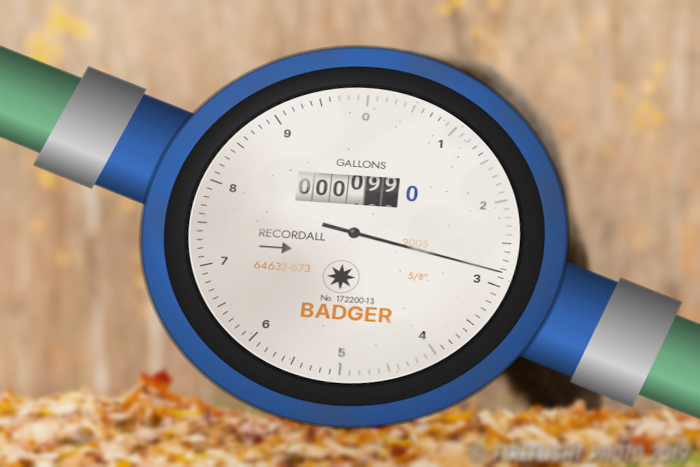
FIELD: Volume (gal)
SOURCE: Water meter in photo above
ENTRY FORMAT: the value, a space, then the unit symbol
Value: 992.8 gal
